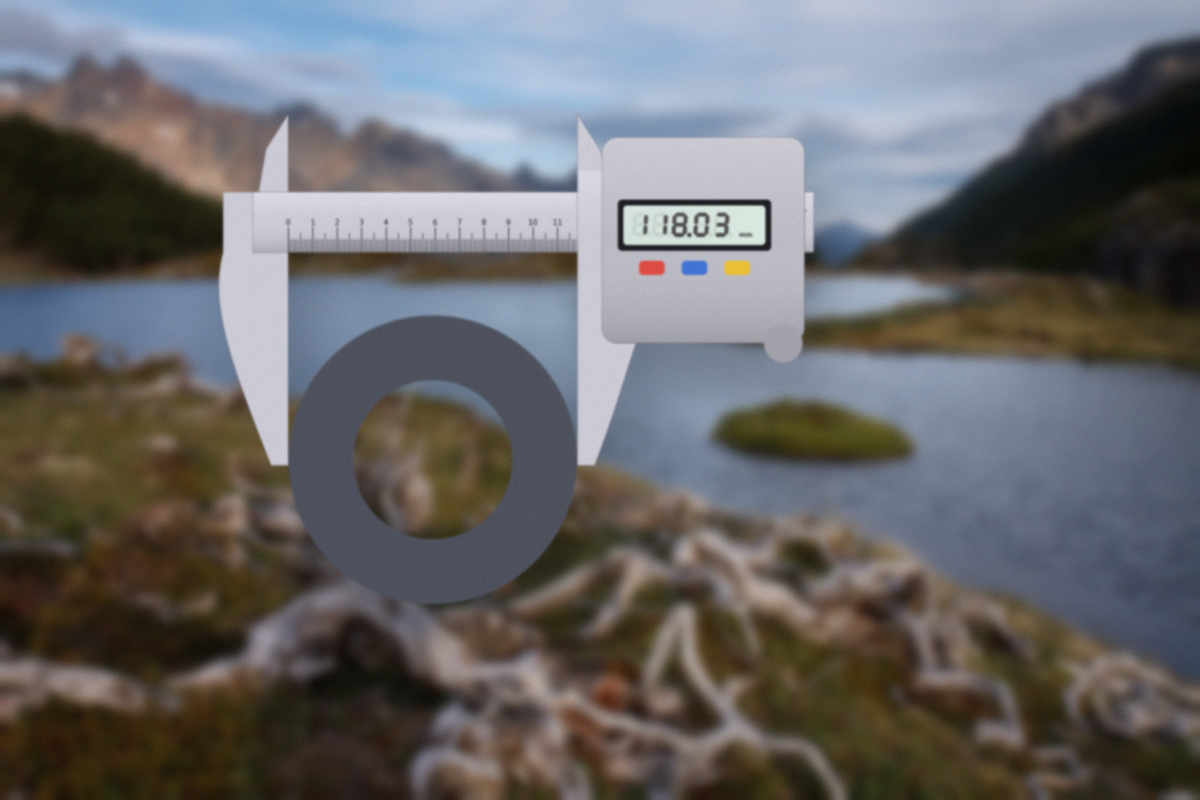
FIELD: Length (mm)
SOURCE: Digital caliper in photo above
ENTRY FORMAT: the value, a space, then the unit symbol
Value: 118.03 mm
